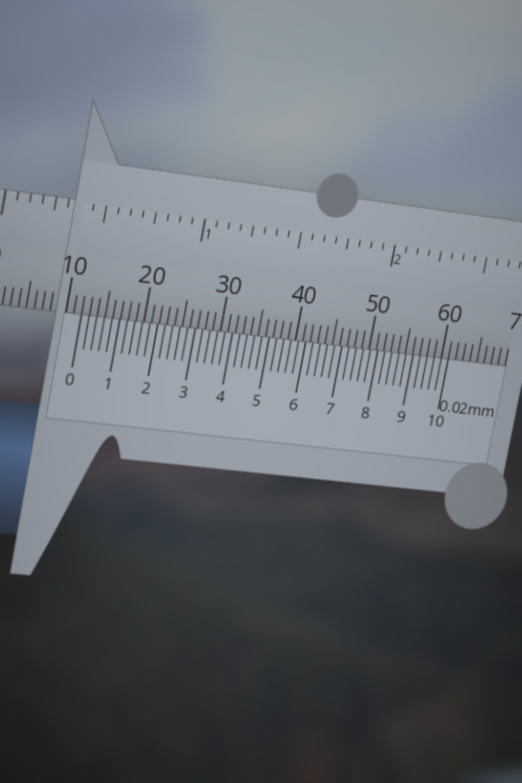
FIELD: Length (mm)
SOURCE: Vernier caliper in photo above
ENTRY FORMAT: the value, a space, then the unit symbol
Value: 12.0 mm
